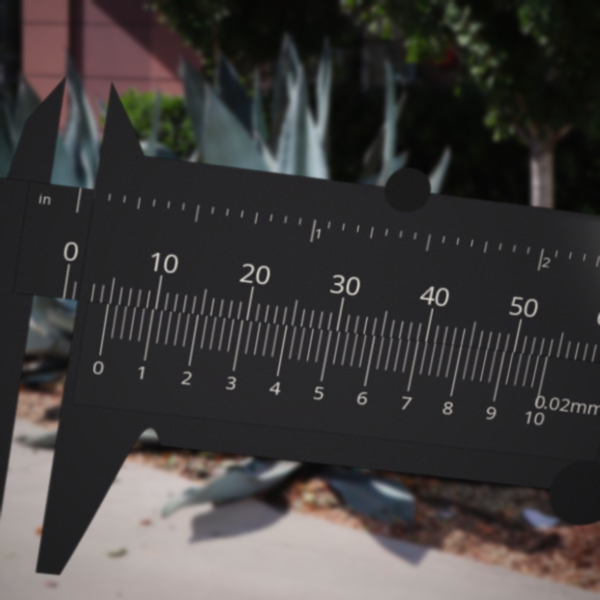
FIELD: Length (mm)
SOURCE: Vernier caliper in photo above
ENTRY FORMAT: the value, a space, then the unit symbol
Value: 4.8 mm
